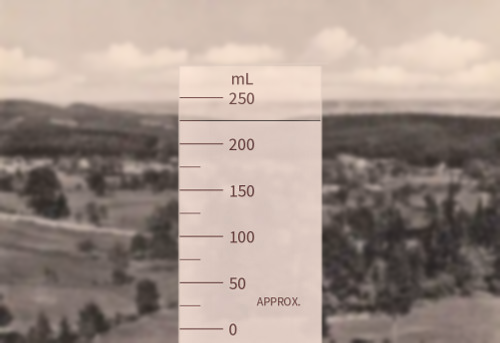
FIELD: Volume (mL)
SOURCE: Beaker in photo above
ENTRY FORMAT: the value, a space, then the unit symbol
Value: 225 mL
